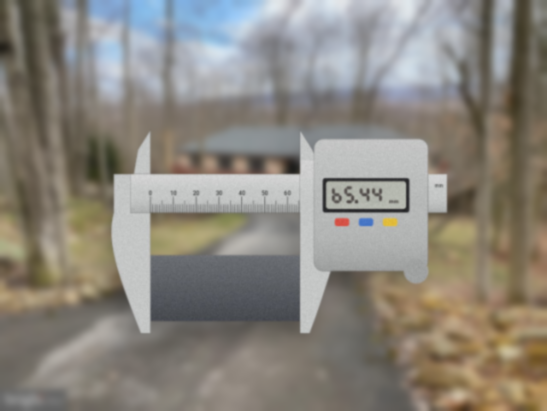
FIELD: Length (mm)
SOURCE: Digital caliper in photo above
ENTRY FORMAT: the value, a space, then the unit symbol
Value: 65.44 mm
